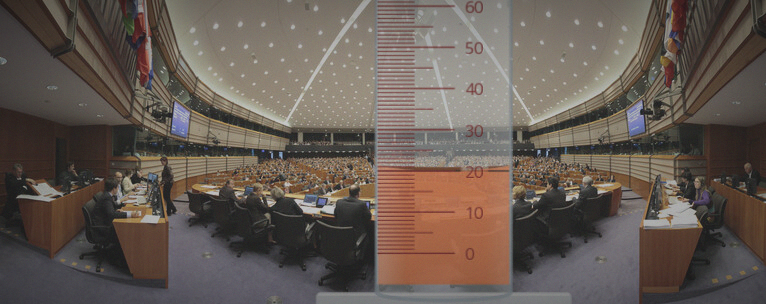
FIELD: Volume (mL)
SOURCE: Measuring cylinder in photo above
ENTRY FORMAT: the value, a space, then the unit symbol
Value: 20 mL
